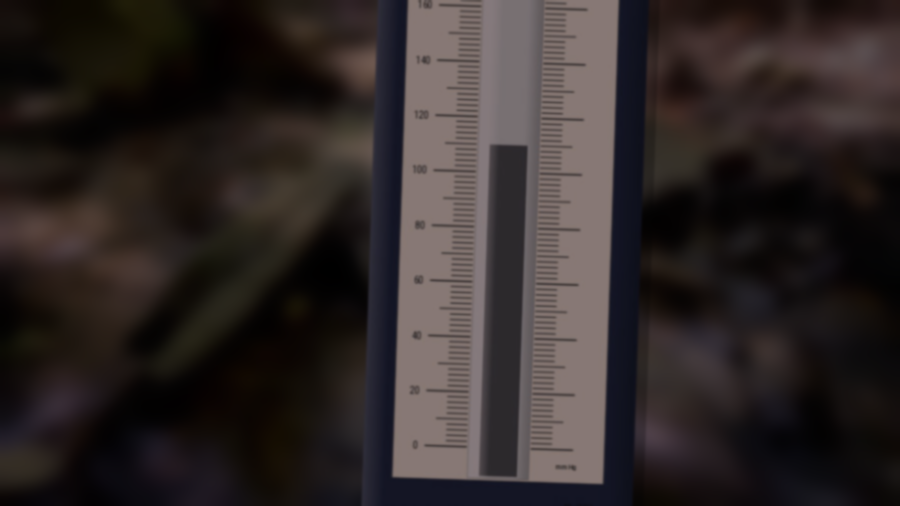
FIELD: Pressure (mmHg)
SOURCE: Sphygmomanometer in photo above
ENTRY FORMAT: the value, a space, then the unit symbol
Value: 110 mmHg
